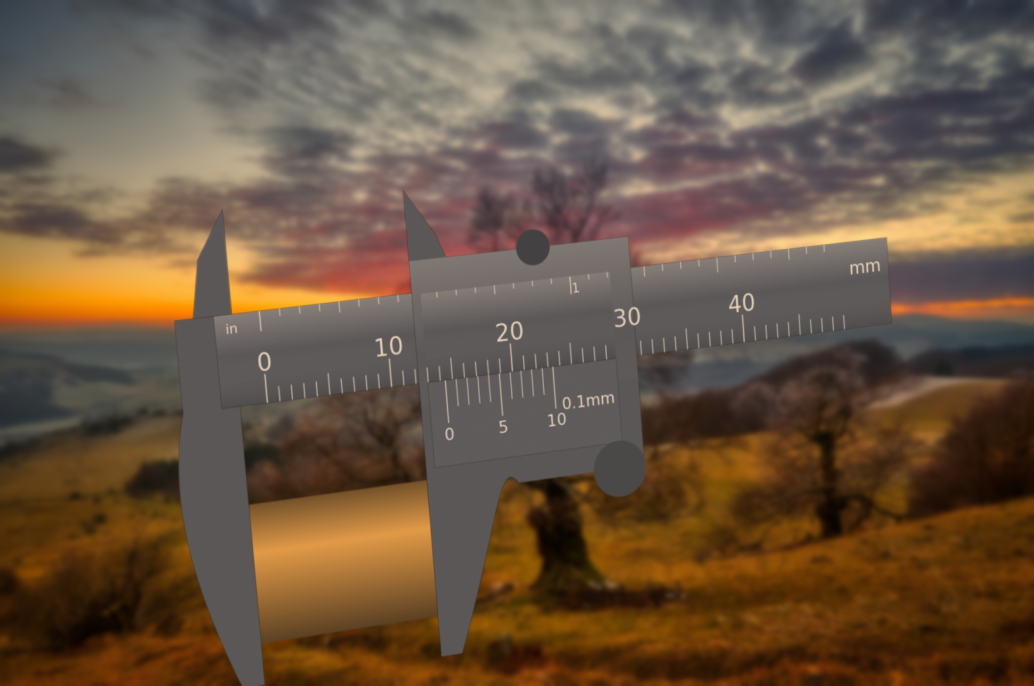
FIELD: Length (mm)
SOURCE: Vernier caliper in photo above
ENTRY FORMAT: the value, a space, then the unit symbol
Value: 14.4 mm
